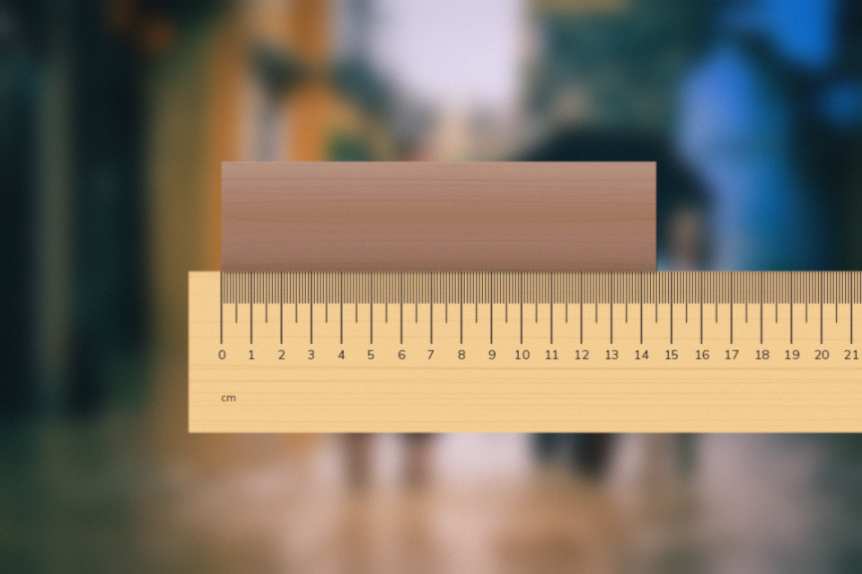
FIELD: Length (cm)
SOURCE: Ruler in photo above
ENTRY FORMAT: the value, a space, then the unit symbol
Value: 14.5 cm
